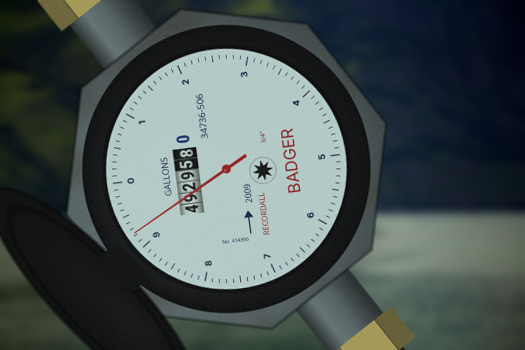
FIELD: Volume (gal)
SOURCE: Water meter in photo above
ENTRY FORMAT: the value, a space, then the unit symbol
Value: 4929579.2 gal
